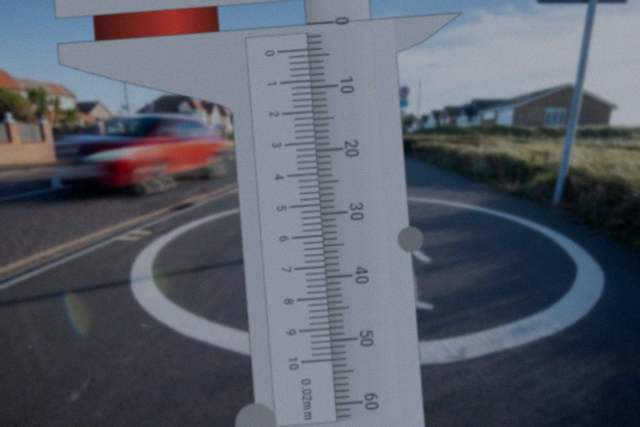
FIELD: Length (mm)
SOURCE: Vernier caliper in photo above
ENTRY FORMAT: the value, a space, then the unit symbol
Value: 4.0 mm
